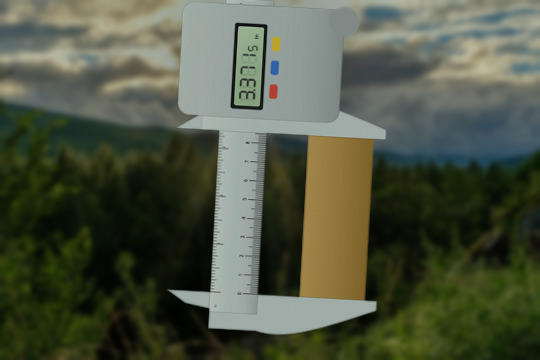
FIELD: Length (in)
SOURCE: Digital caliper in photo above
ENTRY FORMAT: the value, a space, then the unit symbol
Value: 3.3715 in
